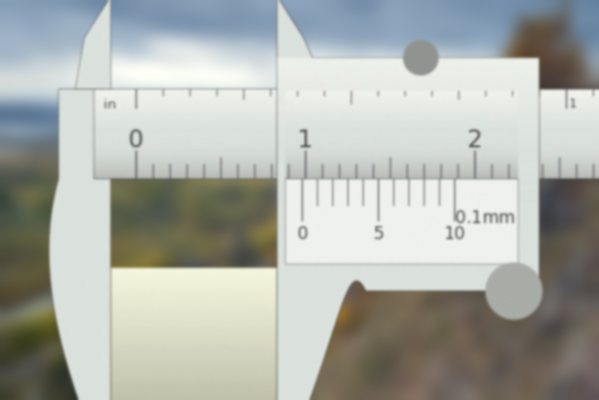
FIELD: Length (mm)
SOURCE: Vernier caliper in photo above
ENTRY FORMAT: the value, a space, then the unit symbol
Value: 9.8 mm
